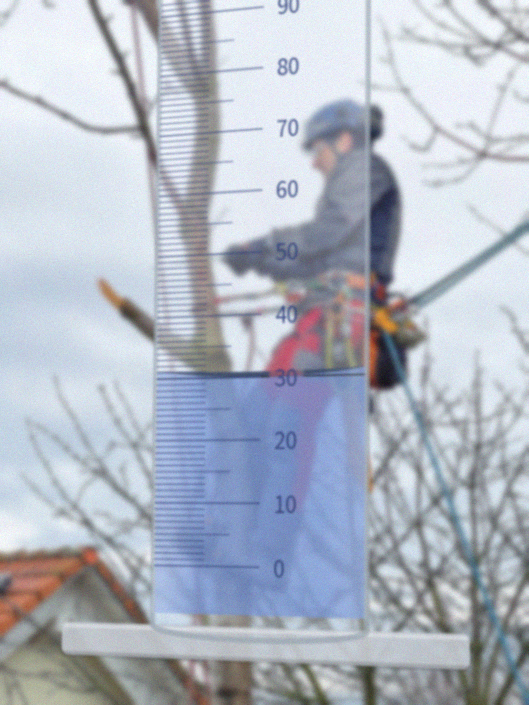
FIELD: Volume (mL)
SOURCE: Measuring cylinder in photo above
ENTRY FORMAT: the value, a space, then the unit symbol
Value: 30 mL
